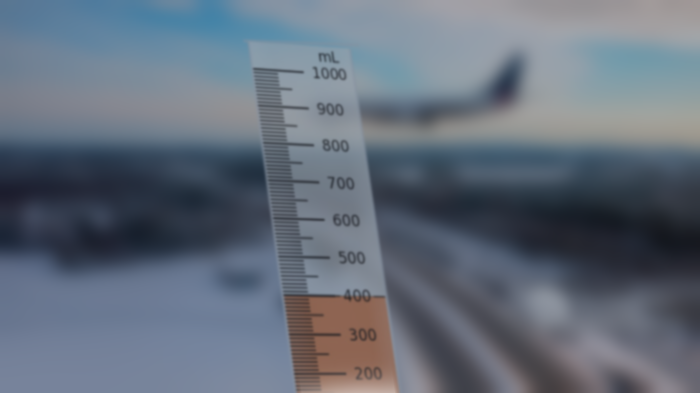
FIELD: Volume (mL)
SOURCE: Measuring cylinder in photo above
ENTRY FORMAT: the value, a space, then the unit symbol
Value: 400 mL
